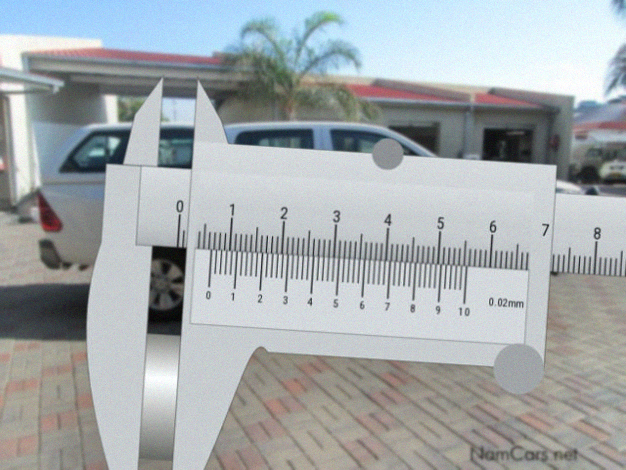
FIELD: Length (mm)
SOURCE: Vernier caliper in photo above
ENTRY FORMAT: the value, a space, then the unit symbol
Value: 6.5 mm
